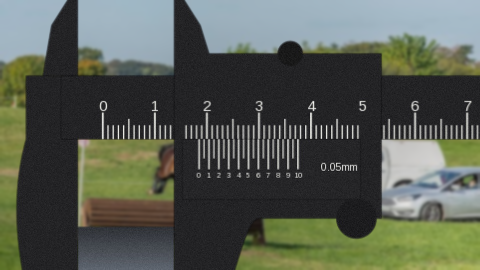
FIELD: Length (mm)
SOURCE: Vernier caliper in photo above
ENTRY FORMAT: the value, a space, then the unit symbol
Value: 18.5 mm
